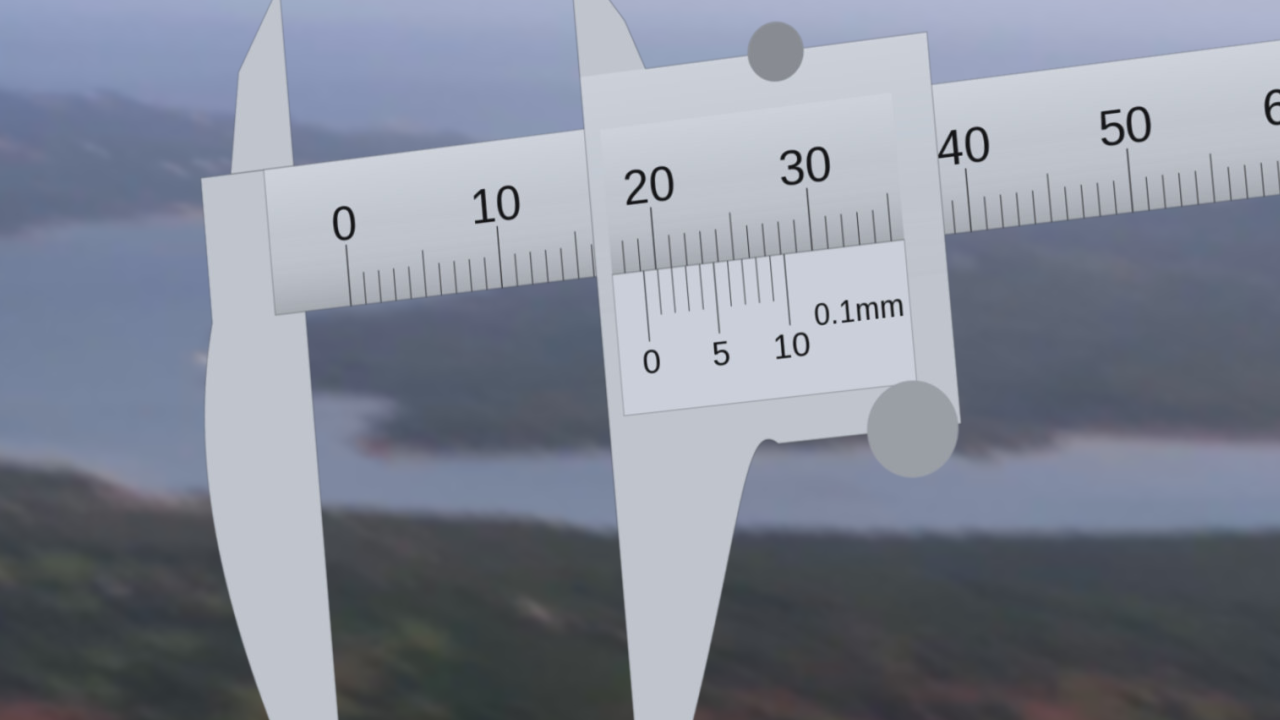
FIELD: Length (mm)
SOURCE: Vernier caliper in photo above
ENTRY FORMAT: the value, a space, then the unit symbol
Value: 19.2 mm
